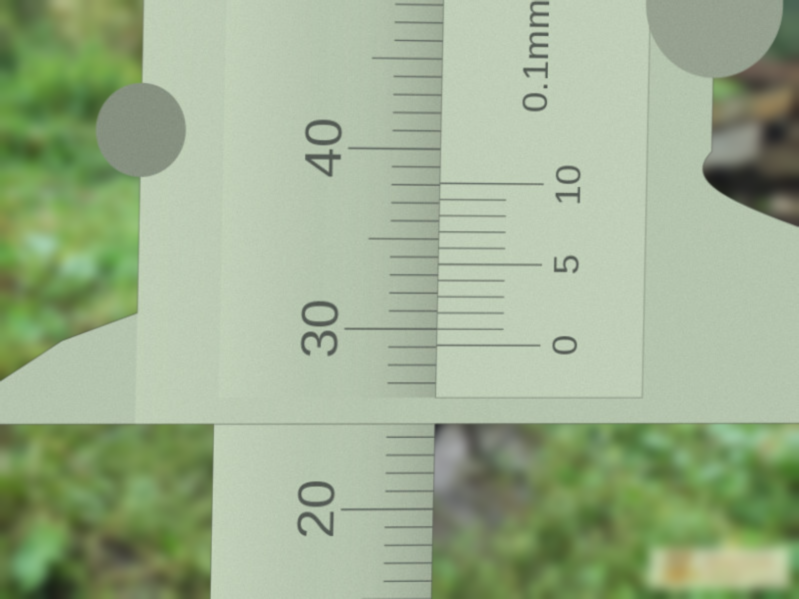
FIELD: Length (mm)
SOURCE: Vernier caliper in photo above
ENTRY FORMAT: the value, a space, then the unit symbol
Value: 29.1 mm
